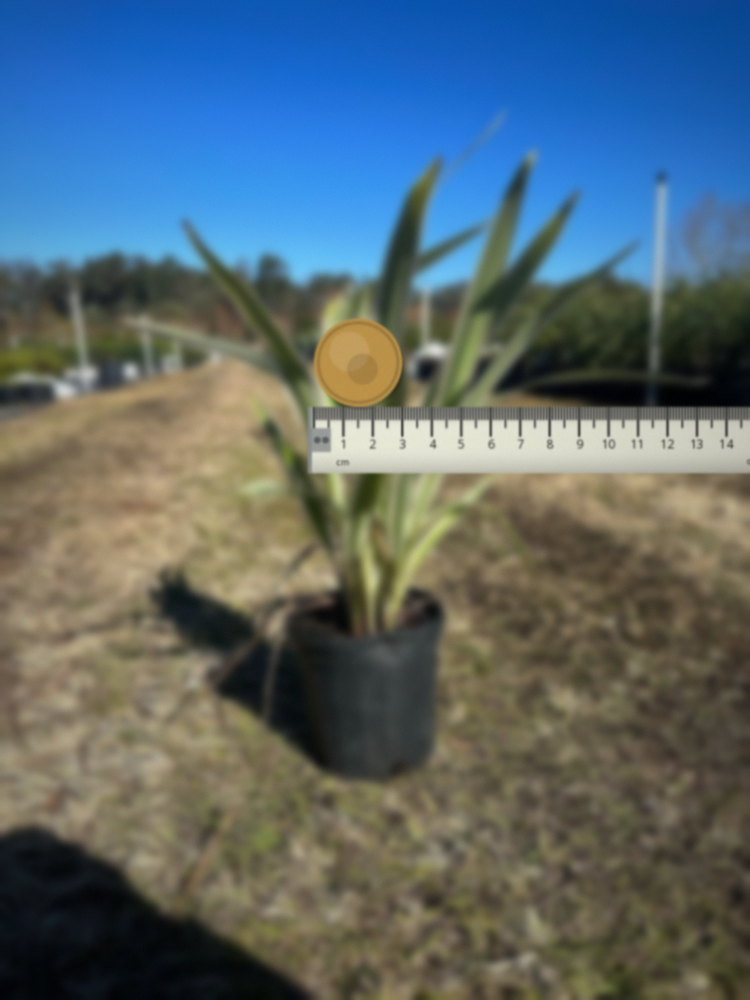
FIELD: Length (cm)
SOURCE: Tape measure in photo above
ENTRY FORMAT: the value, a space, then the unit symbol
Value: 3 cm
